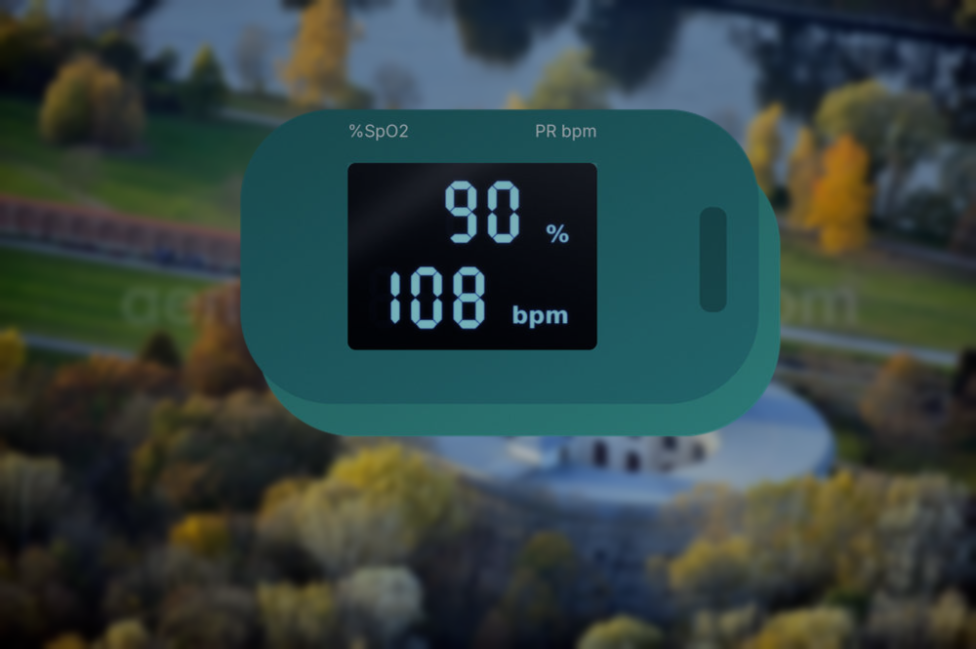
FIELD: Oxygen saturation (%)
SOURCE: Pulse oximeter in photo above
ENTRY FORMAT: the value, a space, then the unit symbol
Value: 90 %
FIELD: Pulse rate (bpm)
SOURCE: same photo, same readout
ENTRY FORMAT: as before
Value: 108 bpm
